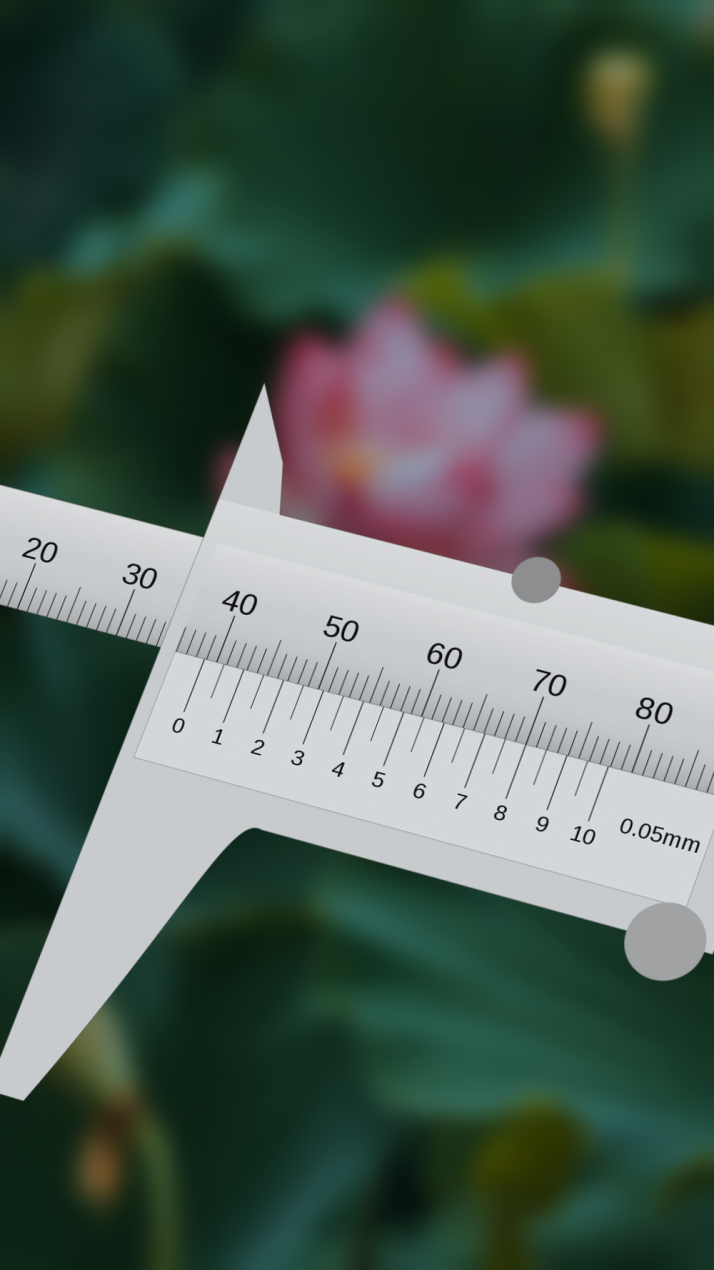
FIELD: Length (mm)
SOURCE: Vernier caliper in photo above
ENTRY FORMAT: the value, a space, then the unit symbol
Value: 38.8 mm
